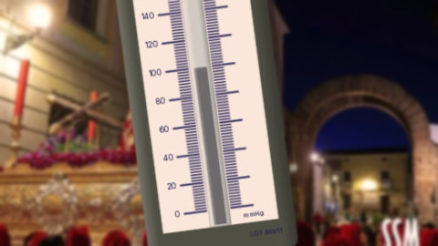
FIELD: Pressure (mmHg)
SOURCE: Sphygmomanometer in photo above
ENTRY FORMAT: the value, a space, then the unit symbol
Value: 100 mmHg
